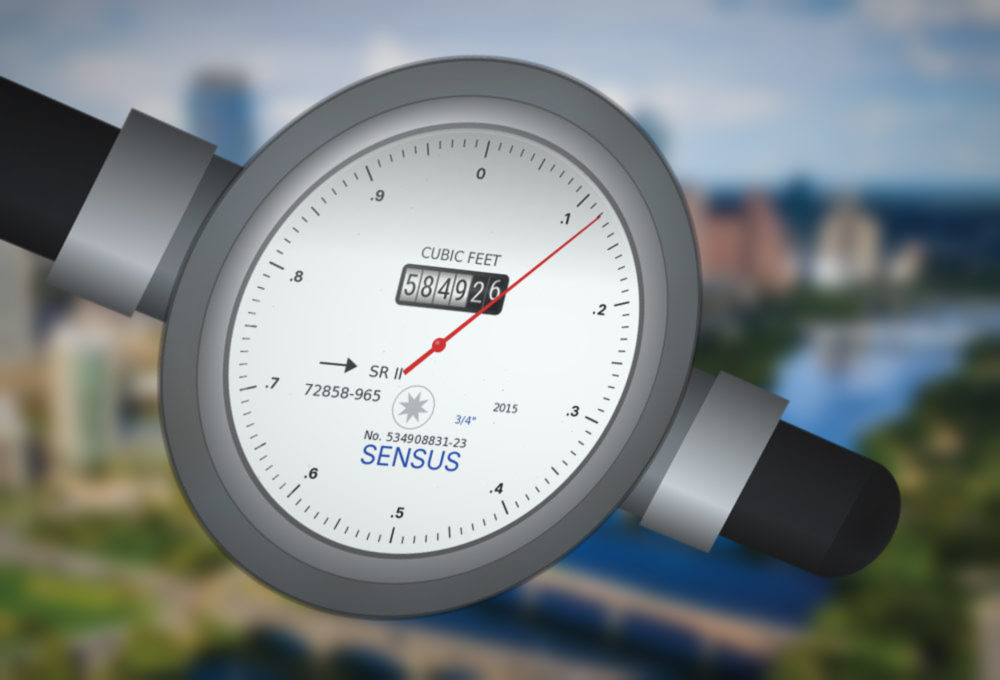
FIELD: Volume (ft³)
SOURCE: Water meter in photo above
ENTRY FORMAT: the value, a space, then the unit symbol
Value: 584926.12 ft³
